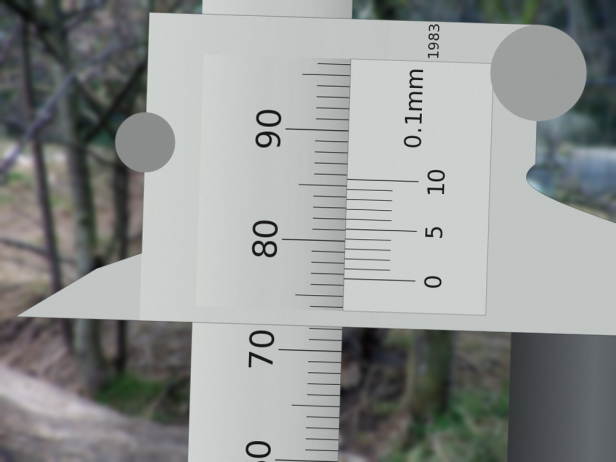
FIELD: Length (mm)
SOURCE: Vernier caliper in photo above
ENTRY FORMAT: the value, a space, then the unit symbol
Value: 76.6 mm
